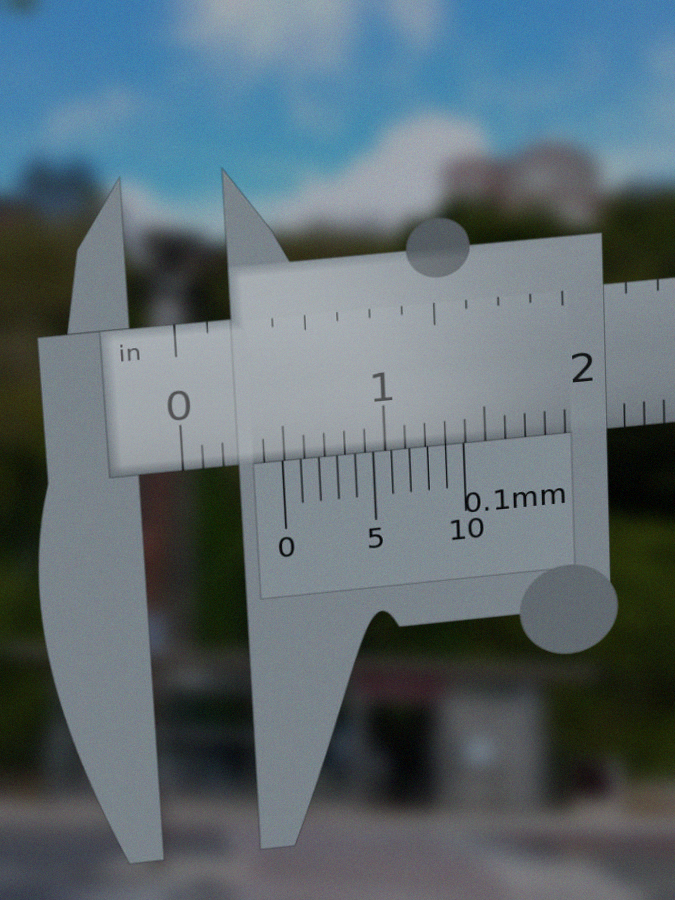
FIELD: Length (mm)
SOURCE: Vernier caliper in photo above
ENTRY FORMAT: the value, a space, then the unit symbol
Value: 4.9 mm
